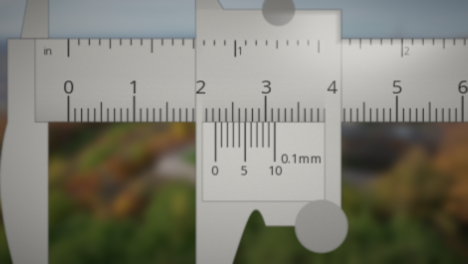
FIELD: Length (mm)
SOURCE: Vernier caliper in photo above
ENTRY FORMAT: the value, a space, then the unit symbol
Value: 22.4 mm
